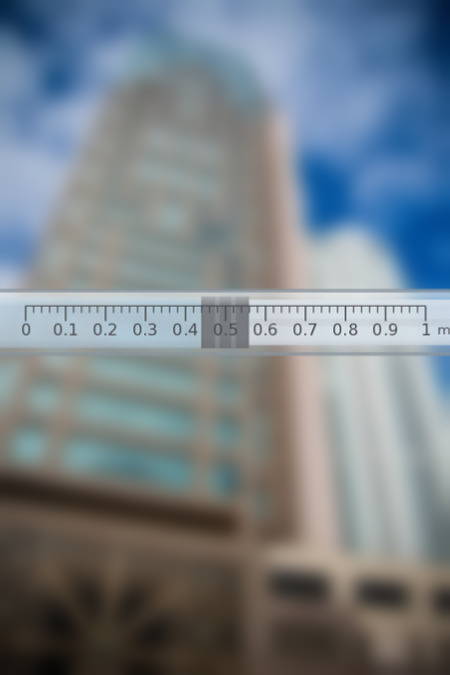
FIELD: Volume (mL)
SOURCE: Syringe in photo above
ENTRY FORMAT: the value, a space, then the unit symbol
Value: 0.44 mL
